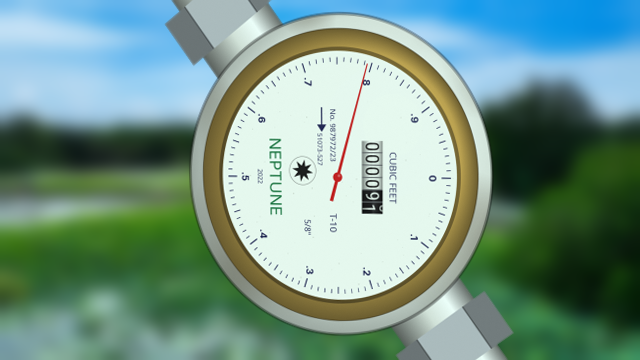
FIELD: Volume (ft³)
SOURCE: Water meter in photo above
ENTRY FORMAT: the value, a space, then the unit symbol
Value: 90.79 ft³
